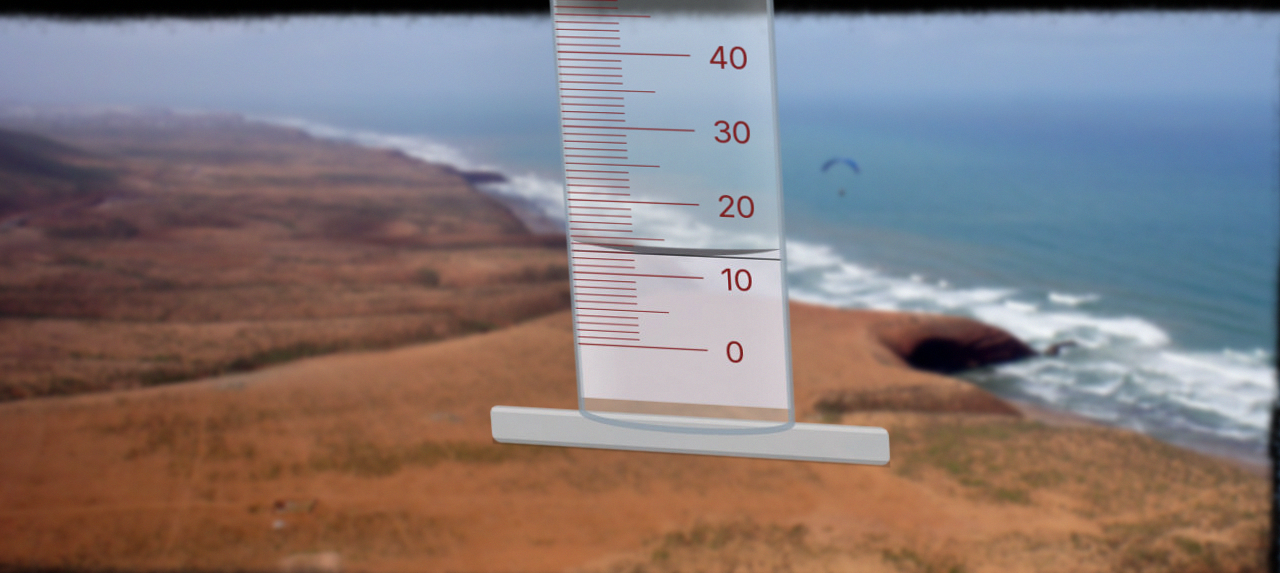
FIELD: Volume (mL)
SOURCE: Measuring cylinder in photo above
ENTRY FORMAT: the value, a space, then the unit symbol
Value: 13 mL
